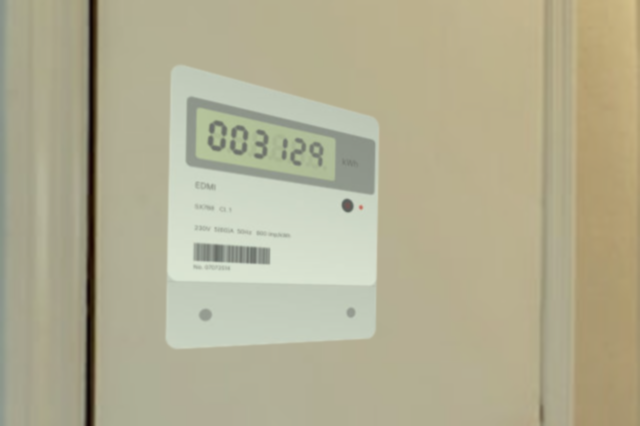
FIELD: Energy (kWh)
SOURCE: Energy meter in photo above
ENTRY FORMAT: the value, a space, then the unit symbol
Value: 3129 kWh
